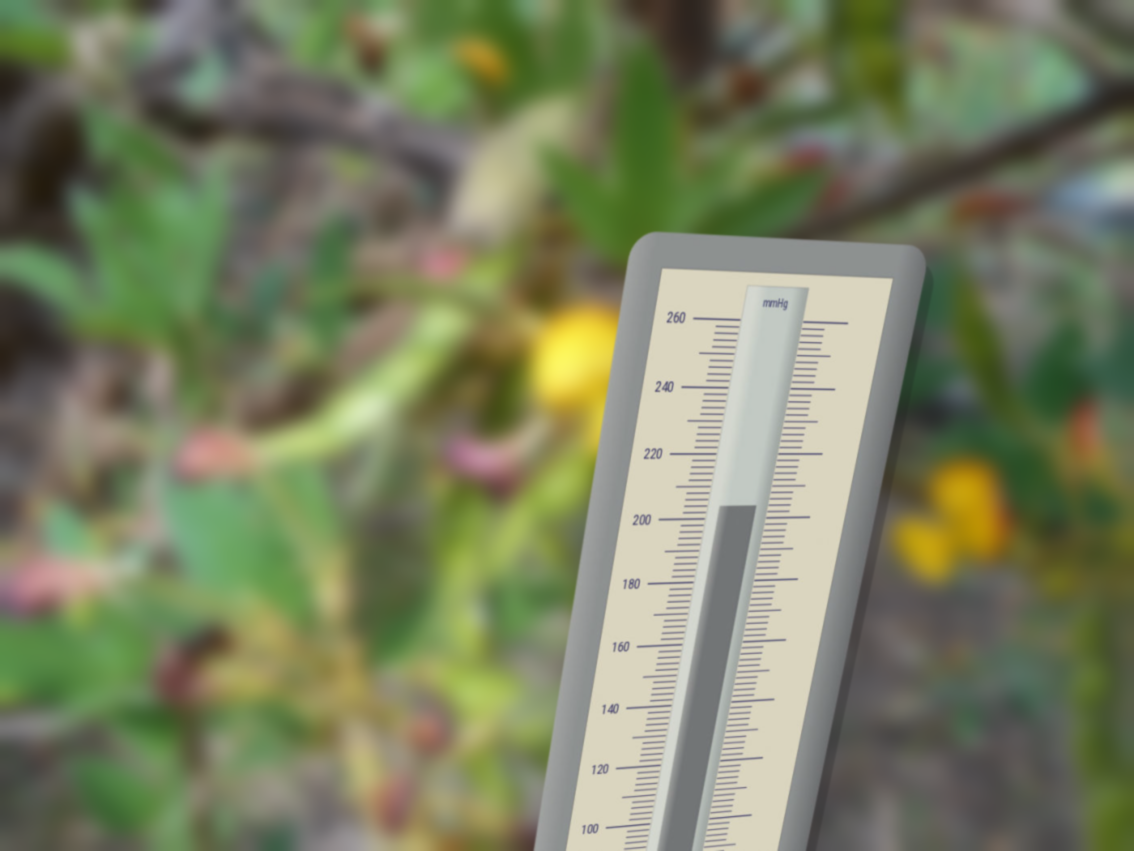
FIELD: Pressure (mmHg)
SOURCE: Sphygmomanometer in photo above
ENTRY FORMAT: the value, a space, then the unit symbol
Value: 204 mmHg
